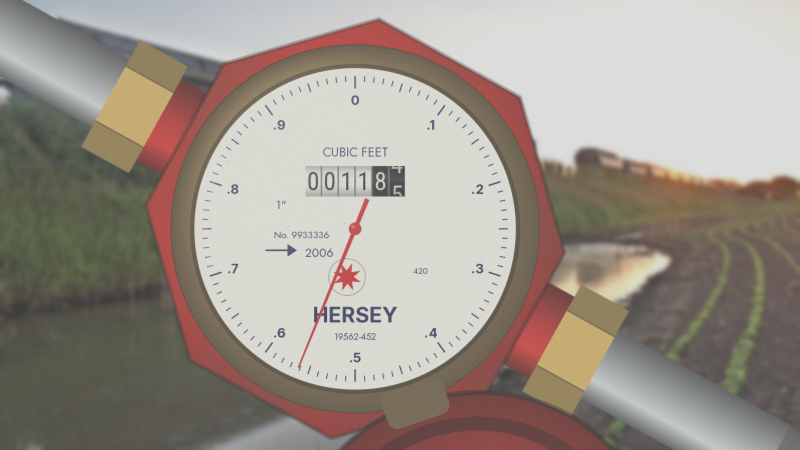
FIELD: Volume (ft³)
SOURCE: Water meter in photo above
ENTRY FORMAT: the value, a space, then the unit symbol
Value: 1184.56 ft³
